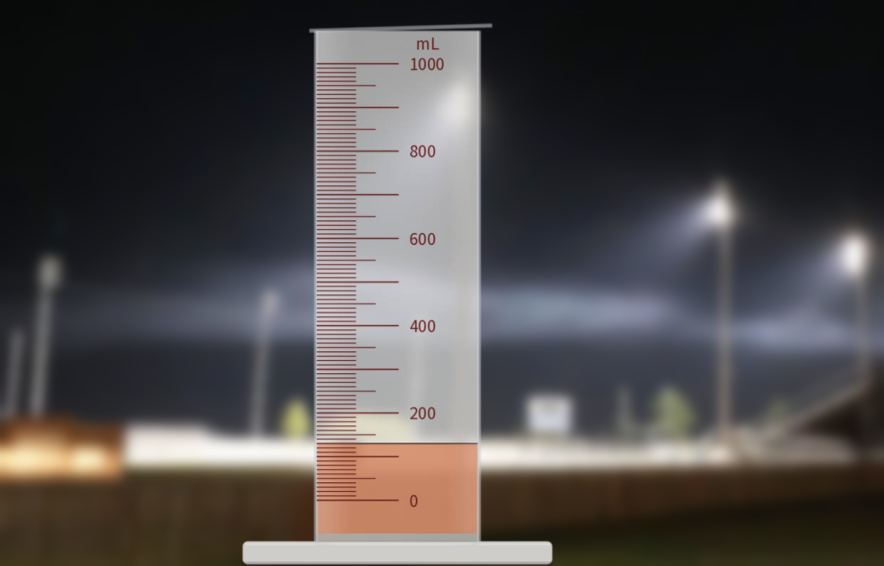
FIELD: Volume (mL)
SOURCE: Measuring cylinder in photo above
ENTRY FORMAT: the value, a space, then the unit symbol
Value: 130 mL
